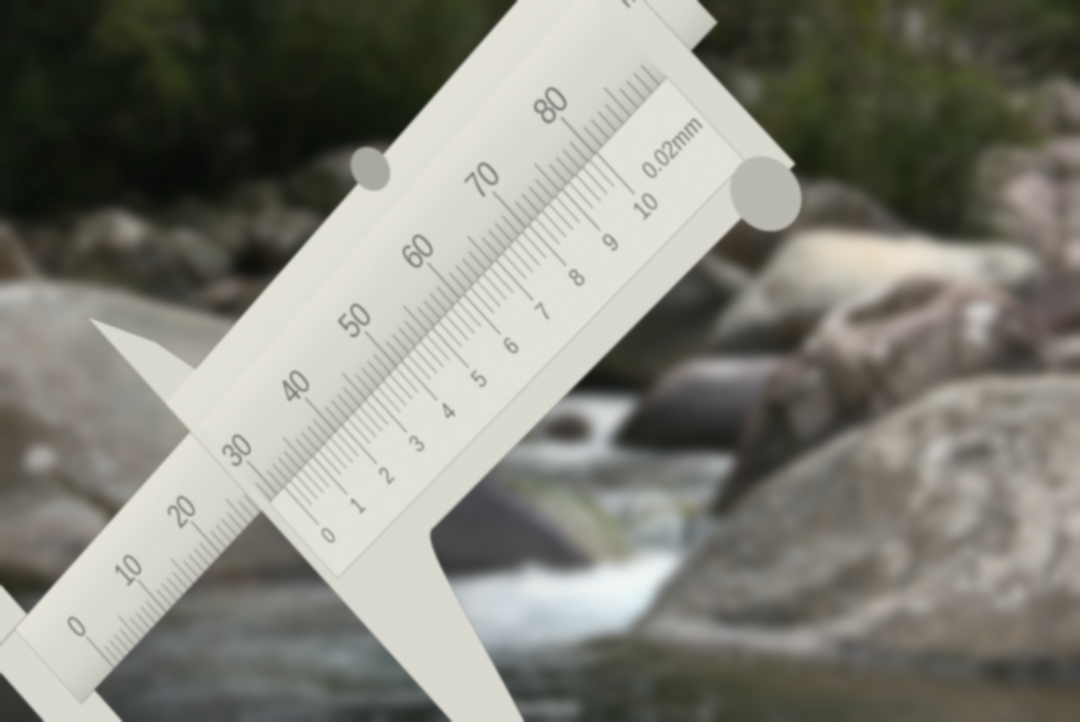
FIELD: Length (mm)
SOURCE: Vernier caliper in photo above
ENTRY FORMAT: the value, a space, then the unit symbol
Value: 31.2 mm
